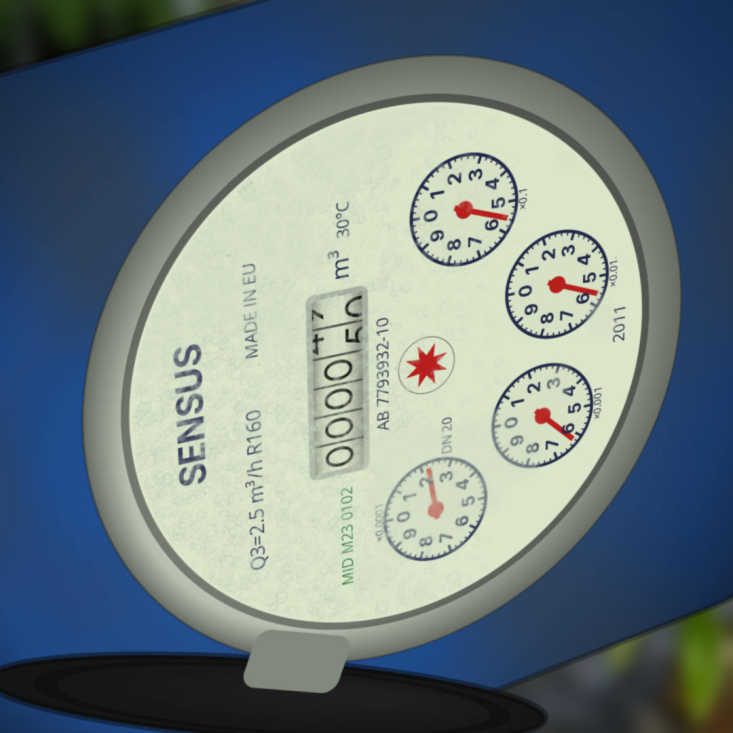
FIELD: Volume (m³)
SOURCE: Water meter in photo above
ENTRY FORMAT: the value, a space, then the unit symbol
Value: 49.5562 m³
